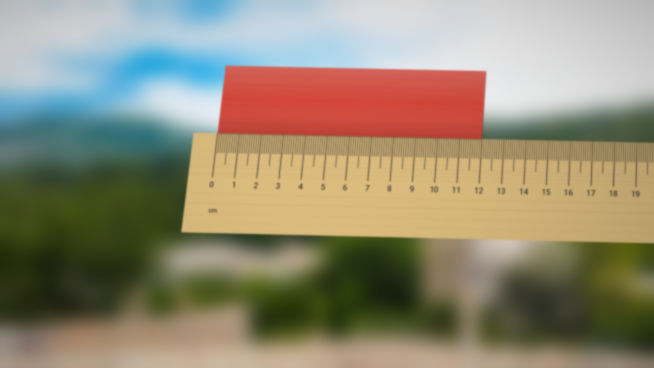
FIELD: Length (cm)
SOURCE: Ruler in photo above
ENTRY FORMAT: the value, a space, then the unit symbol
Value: 12 cm
